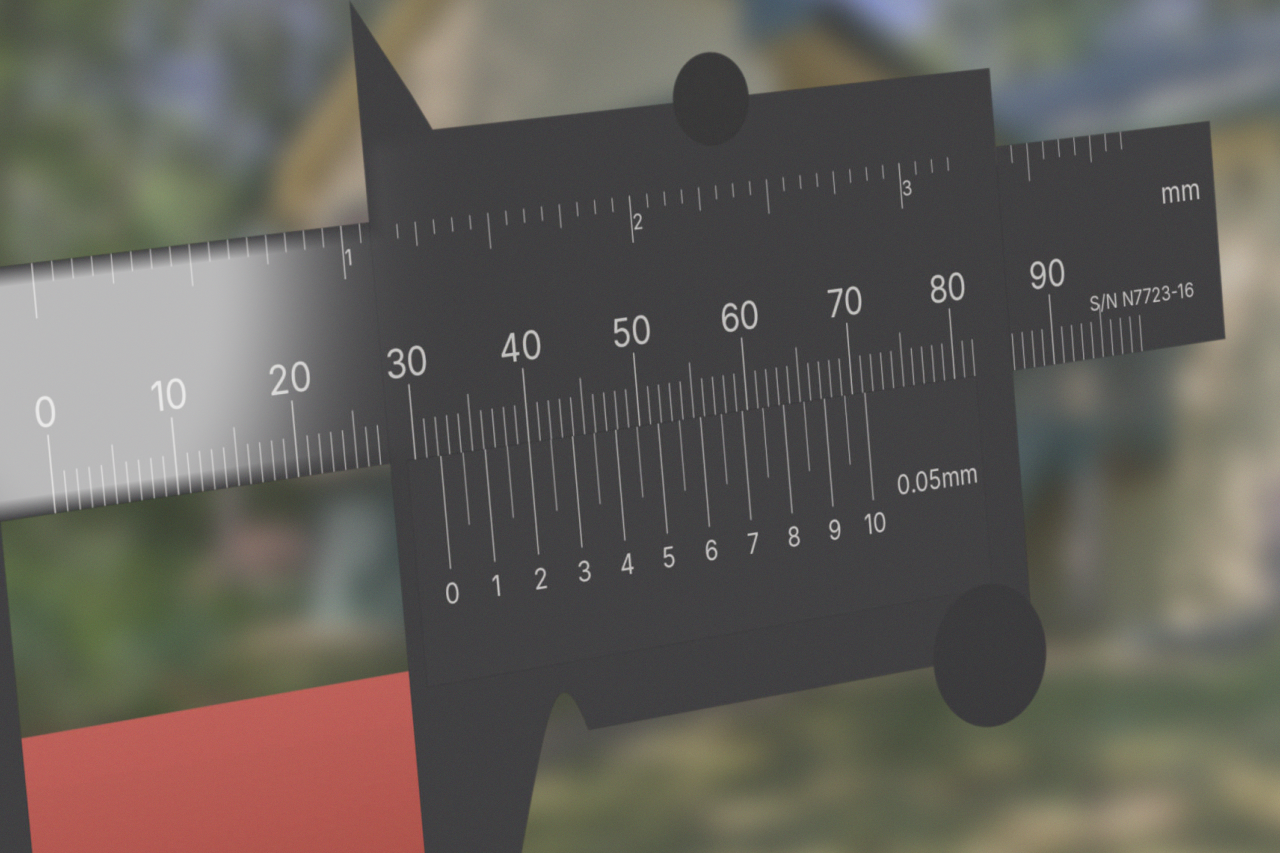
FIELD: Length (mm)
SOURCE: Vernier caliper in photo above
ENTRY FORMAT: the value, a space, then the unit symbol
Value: 32.2 mm
